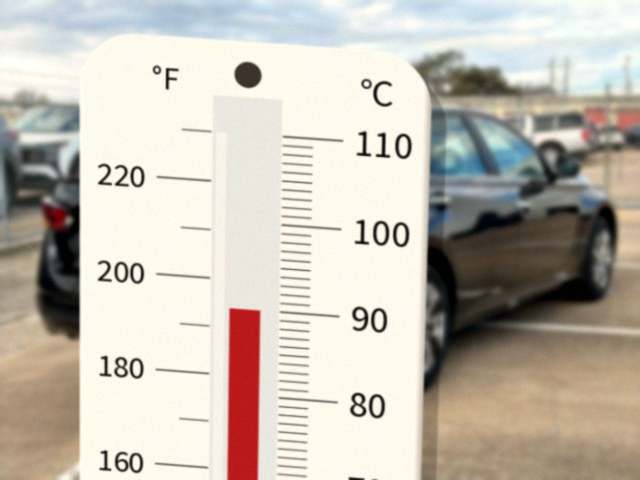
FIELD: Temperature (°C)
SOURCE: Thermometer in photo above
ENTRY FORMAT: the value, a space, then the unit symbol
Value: 90 °C
